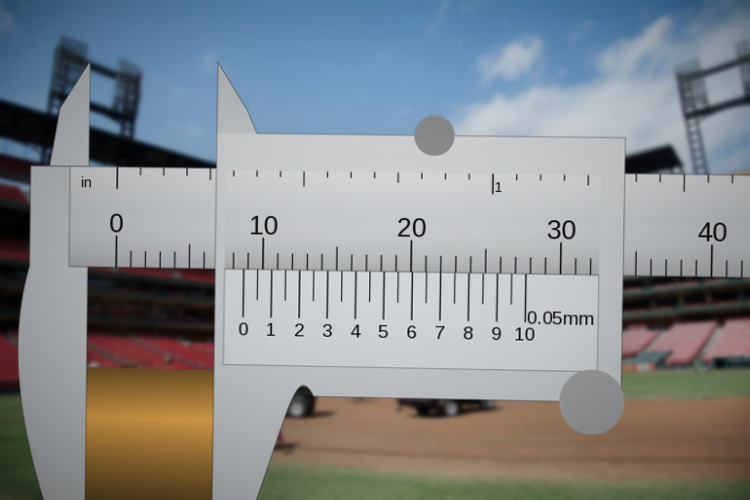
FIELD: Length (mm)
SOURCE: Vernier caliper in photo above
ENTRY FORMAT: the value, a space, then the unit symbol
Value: 8.7 mm
